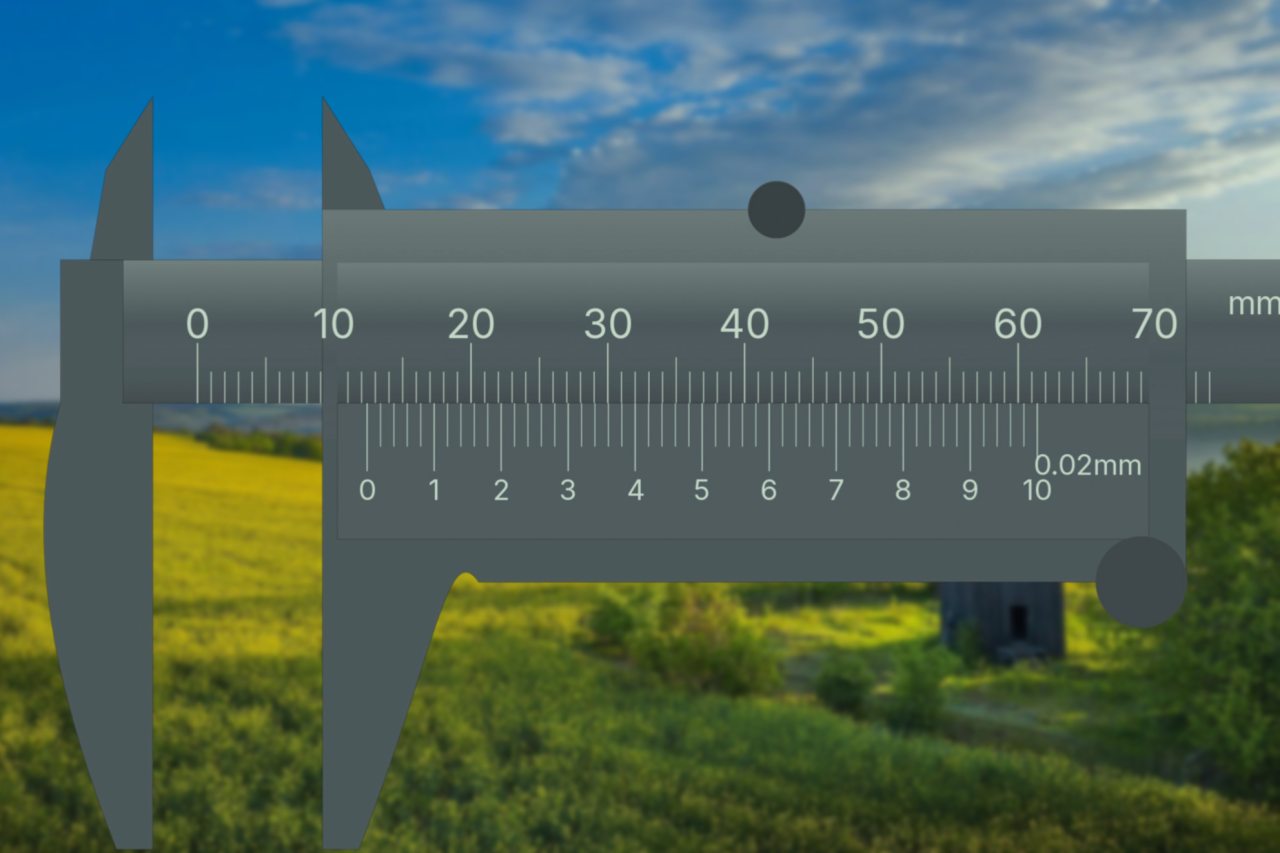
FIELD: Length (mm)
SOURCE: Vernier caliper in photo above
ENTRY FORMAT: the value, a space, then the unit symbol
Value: 12.4 mm
